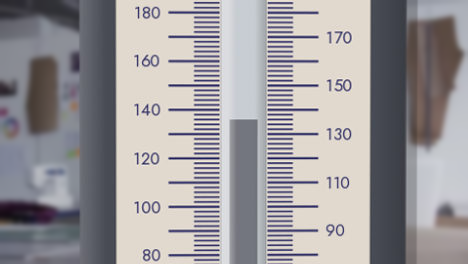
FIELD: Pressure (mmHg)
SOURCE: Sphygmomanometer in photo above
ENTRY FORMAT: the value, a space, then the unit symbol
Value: 136 mmHg
